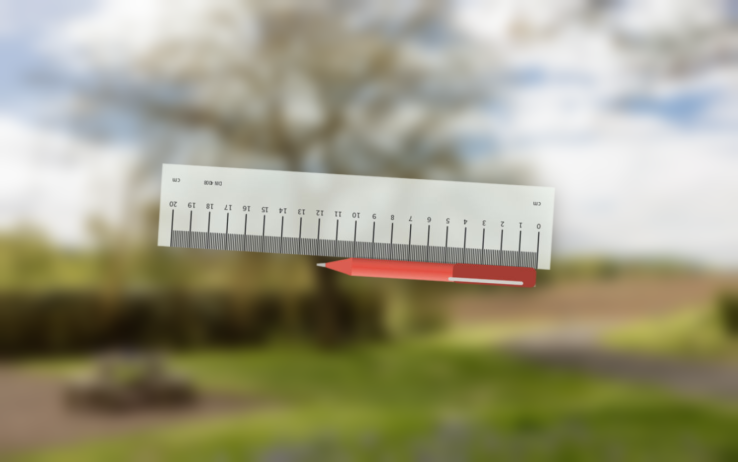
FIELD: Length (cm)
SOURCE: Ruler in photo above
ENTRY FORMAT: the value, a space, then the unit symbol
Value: 12 cm
